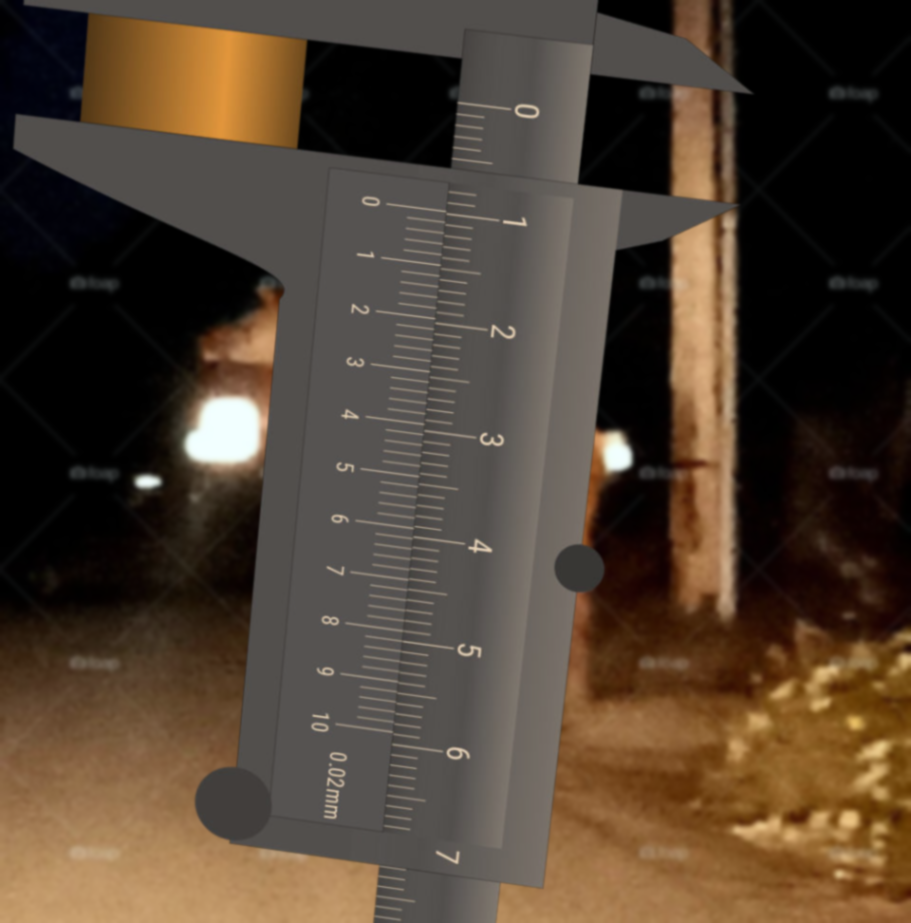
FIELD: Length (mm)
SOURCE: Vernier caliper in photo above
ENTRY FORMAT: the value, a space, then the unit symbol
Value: 9.8 mm
